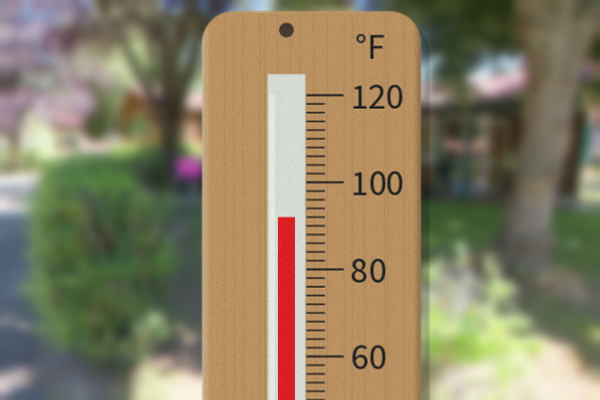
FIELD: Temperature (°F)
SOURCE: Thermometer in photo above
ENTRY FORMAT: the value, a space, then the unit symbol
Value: 92 °F
